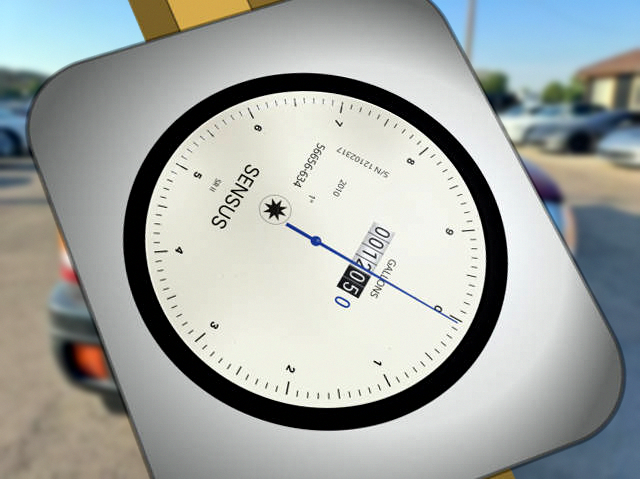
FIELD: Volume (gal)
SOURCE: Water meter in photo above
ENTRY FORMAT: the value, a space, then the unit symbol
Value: 12050.0 gal
